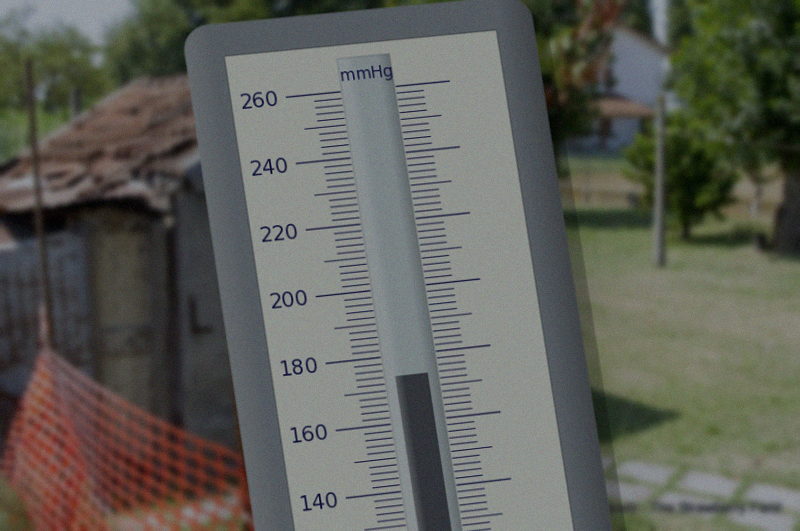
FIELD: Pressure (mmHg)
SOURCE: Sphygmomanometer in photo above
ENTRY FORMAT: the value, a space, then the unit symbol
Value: 174 mmHg
